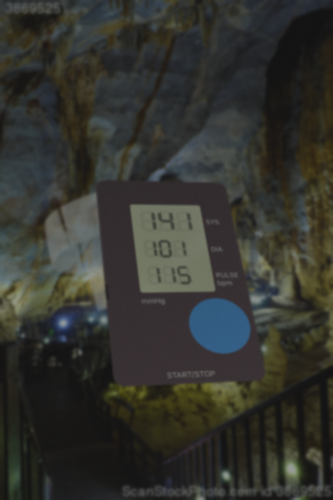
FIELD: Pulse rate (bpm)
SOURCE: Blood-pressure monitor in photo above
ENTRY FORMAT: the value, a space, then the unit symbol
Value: 115 bpm
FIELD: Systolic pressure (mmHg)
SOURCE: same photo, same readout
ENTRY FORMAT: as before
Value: 141 mmHg
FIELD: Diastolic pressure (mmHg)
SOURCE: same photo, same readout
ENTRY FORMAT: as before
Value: 101 mmHg
